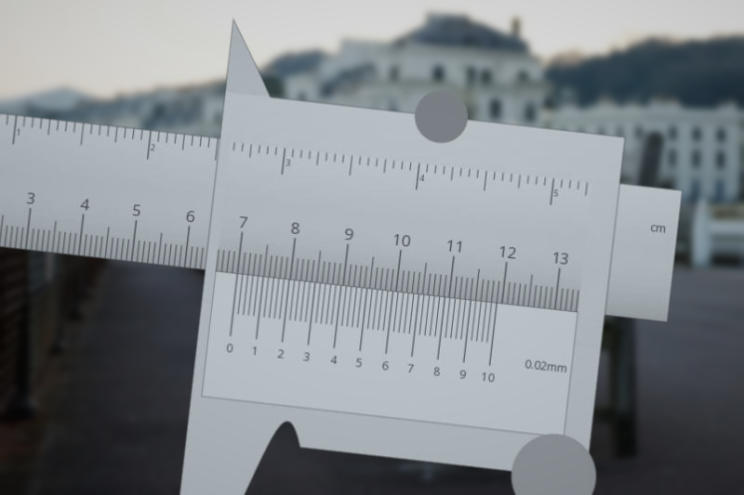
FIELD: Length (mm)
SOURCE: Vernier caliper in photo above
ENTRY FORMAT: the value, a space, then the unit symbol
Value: 70.0 mm
